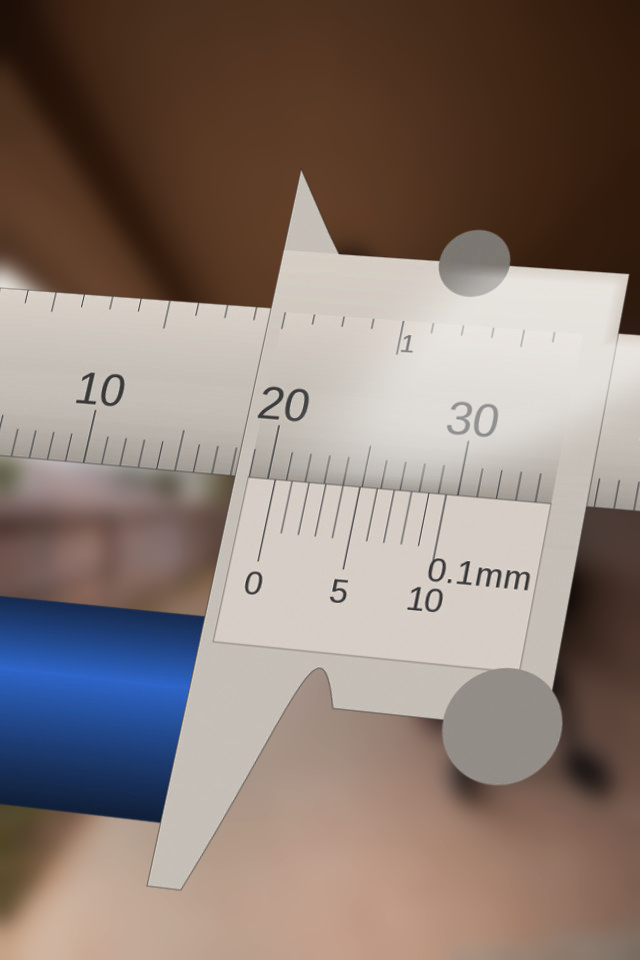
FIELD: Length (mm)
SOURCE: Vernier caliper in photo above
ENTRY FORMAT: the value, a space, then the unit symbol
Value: 20.4 mm
